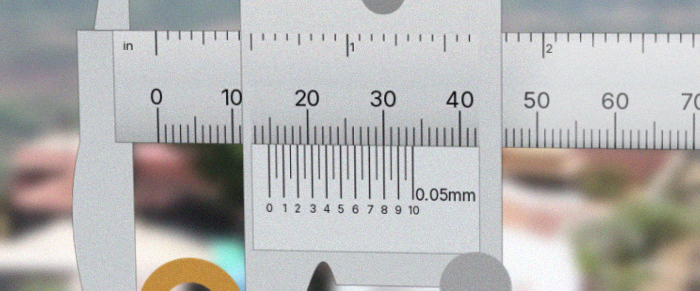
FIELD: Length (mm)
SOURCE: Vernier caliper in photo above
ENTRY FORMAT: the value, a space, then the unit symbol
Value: 14.8 mm
